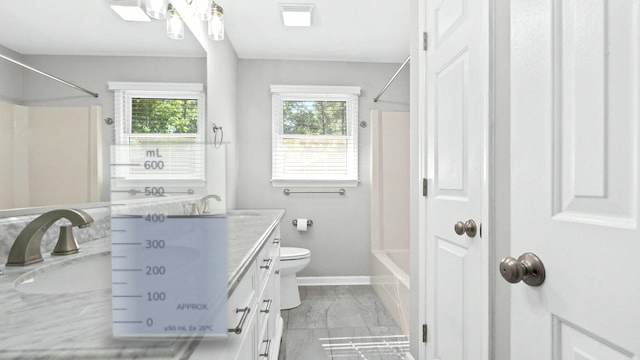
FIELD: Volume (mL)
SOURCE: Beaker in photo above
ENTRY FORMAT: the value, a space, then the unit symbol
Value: 400 mL
